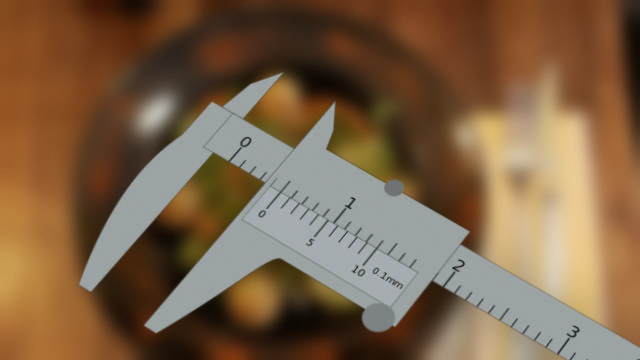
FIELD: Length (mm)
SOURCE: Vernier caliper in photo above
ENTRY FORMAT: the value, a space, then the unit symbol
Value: 5.0 mm
